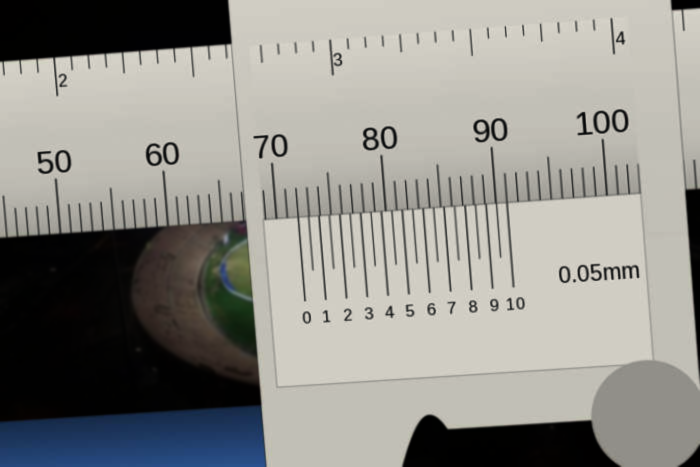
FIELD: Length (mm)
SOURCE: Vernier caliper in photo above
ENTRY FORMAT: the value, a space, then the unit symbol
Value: 72.0 mm
